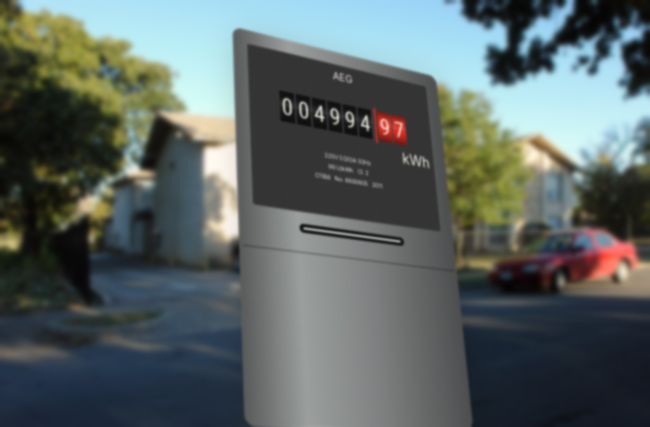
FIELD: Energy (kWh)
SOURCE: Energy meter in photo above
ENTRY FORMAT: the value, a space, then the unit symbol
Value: 4994.97 kWh
